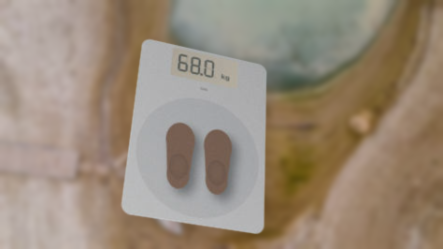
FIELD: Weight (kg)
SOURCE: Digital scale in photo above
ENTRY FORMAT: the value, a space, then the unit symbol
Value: 68.0 kg
